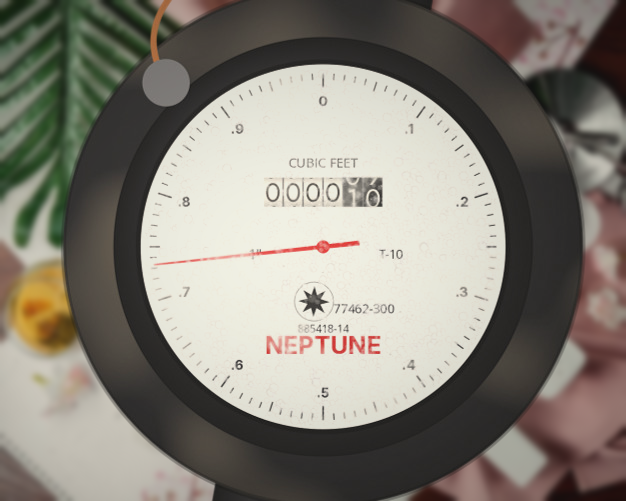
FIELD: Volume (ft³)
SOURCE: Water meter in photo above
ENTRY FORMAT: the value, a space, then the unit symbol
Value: 9.73 ft³
